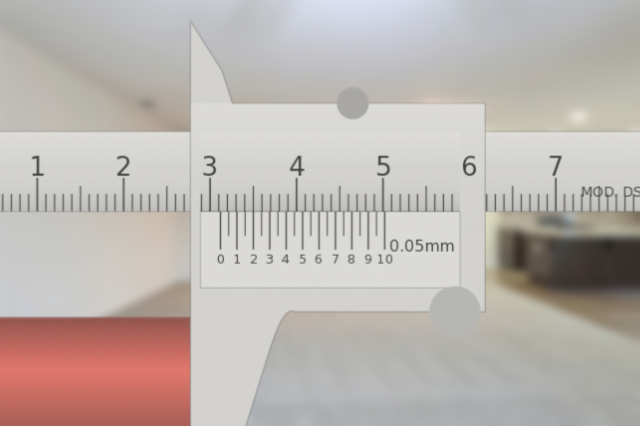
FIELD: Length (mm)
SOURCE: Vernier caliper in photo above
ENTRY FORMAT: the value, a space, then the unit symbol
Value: 31.2 mm
